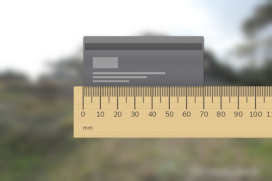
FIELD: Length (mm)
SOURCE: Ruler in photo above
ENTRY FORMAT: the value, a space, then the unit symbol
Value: 70 mm
